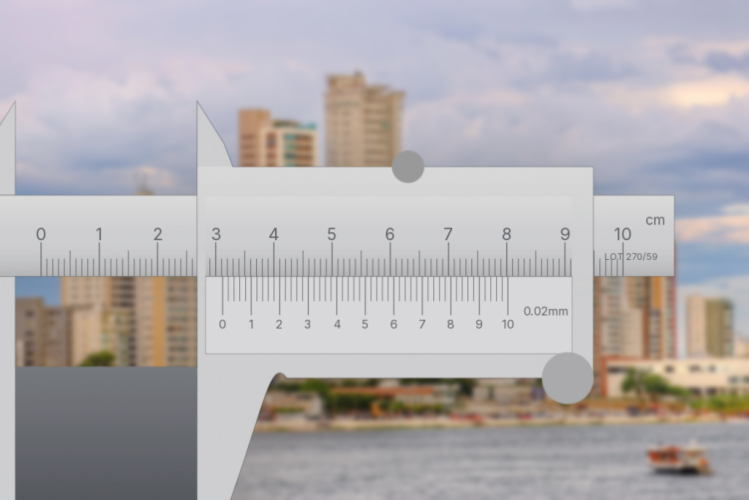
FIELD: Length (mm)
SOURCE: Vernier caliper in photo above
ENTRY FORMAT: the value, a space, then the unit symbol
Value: 31.2 mm
